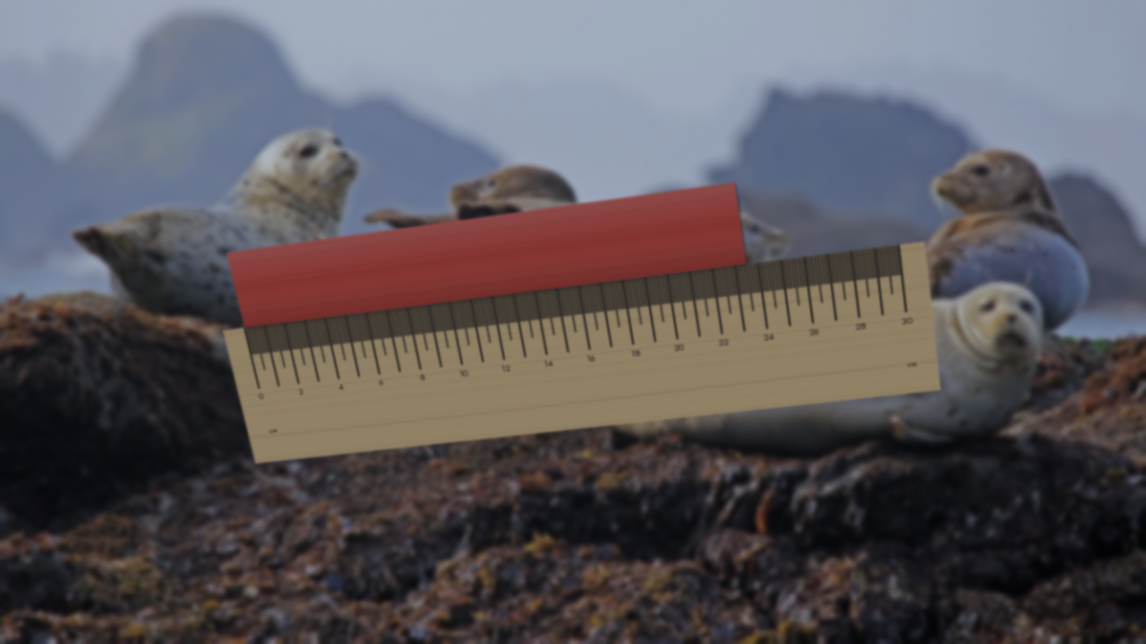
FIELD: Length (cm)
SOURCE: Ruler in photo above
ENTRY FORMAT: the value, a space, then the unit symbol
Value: 23.5 cm
